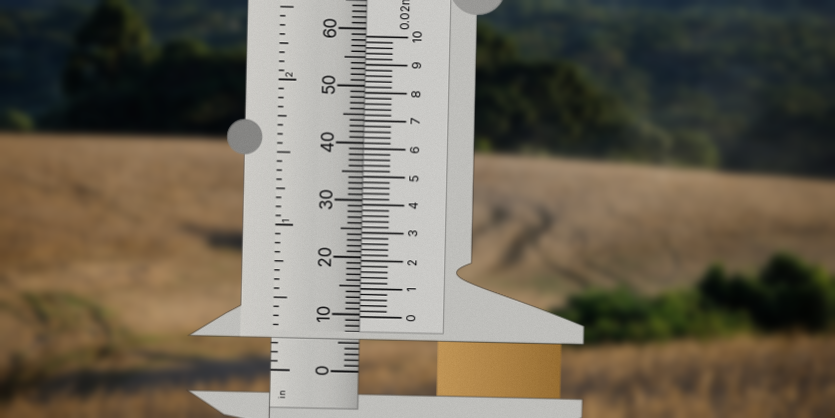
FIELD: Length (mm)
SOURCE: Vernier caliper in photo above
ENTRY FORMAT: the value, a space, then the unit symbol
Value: 9.6 mm
